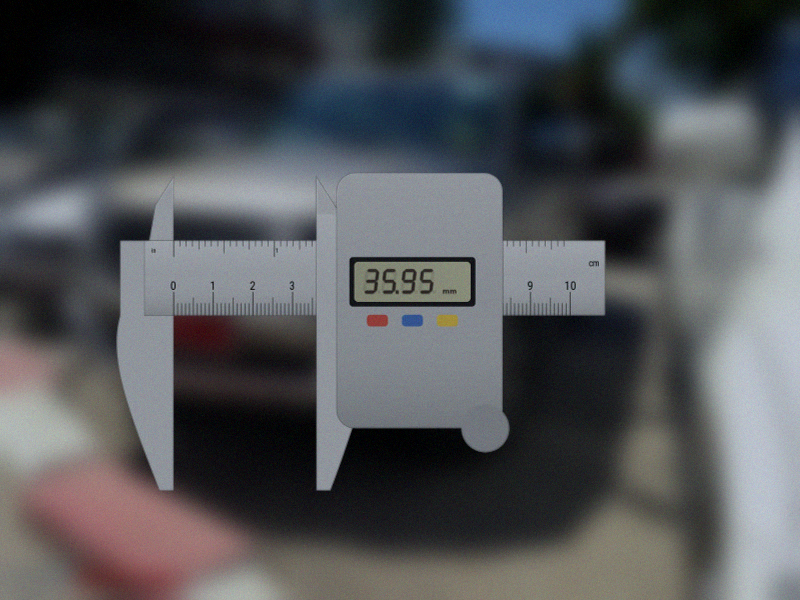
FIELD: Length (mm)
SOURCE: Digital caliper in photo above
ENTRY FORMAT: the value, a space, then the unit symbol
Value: 35.95 mm
